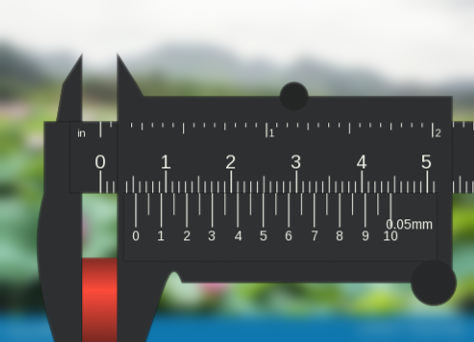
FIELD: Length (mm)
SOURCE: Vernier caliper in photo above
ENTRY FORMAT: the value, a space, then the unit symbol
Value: 5.4 mm
